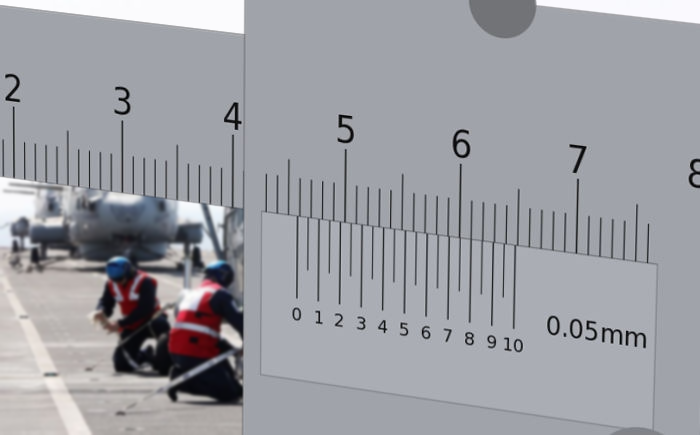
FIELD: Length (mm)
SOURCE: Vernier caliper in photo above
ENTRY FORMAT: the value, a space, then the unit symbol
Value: 45.8 mm
